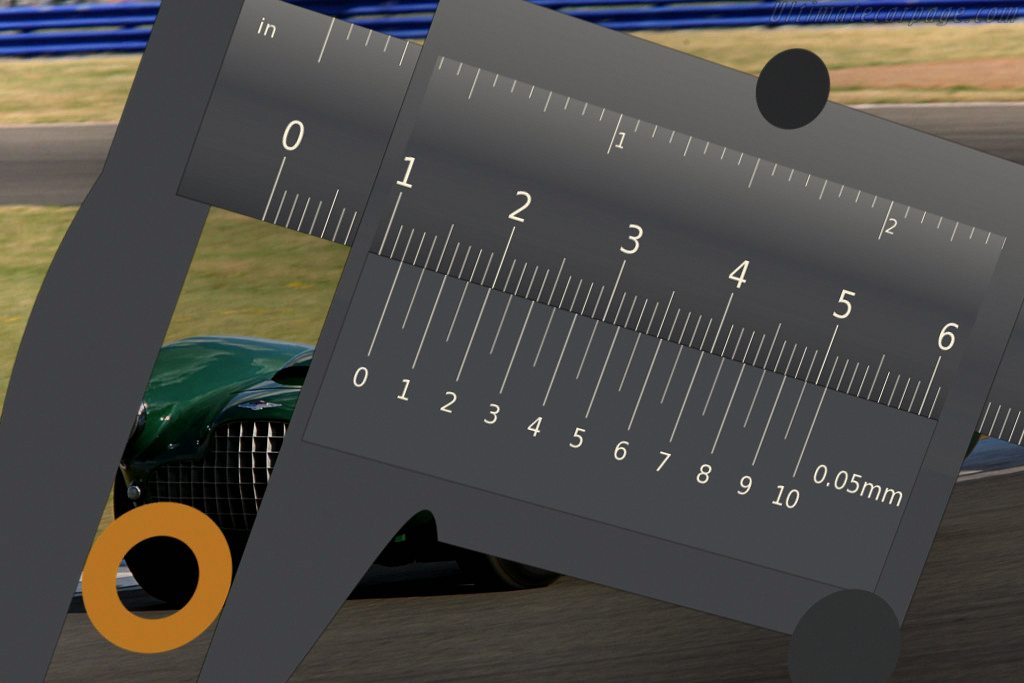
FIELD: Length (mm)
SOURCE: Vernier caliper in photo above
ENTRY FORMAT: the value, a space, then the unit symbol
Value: 12.0 mm
